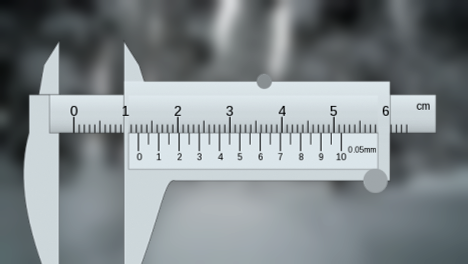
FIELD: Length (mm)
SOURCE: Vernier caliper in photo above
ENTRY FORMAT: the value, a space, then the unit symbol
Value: 12.4 mm
